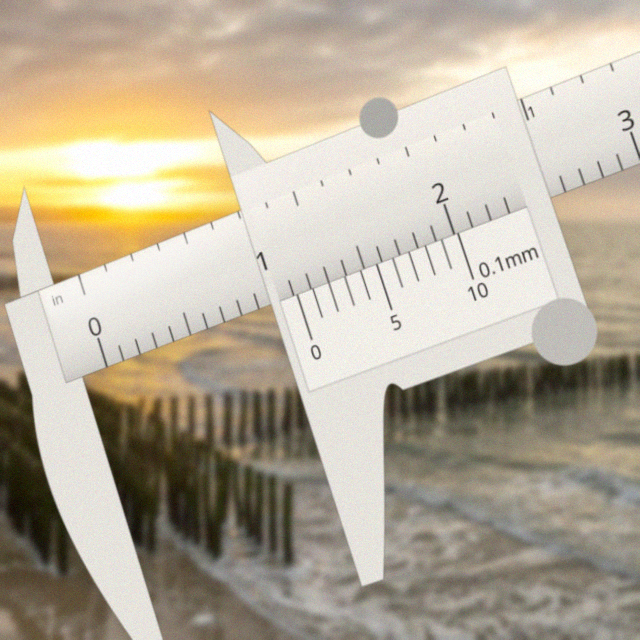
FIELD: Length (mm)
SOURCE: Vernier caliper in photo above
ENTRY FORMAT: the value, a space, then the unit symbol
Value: 11.2 mm
